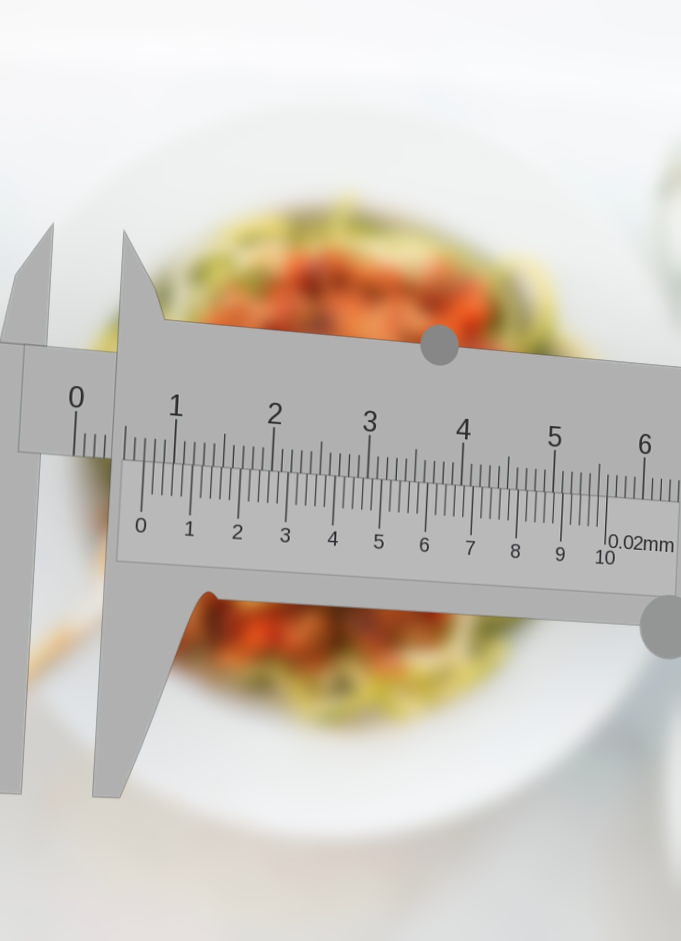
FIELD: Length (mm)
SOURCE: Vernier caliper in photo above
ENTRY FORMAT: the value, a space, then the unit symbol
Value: 7.0 mm
